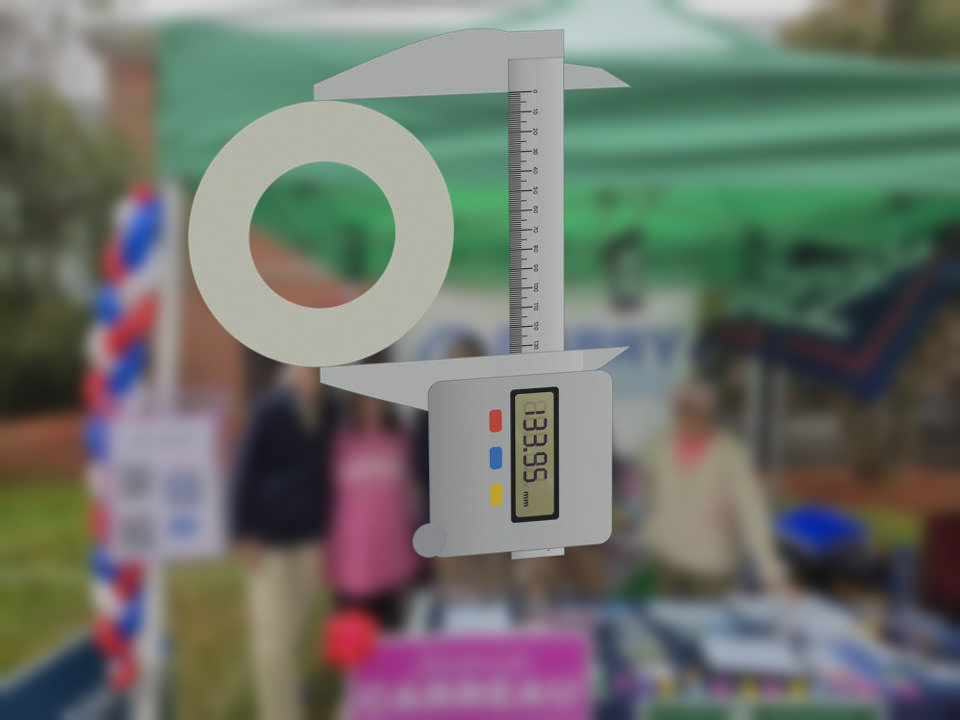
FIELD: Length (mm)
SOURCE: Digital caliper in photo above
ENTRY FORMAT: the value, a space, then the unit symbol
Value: 133.95 mm
